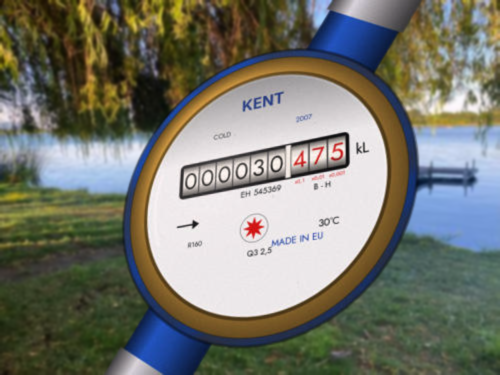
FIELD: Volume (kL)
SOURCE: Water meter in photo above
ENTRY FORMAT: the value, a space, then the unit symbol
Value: 30.475 kL
